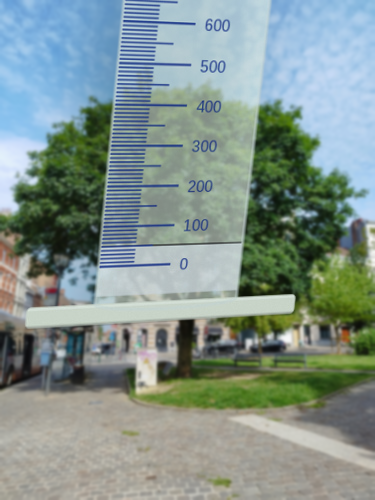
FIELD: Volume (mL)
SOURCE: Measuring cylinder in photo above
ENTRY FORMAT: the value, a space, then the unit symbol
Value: 50 mL
